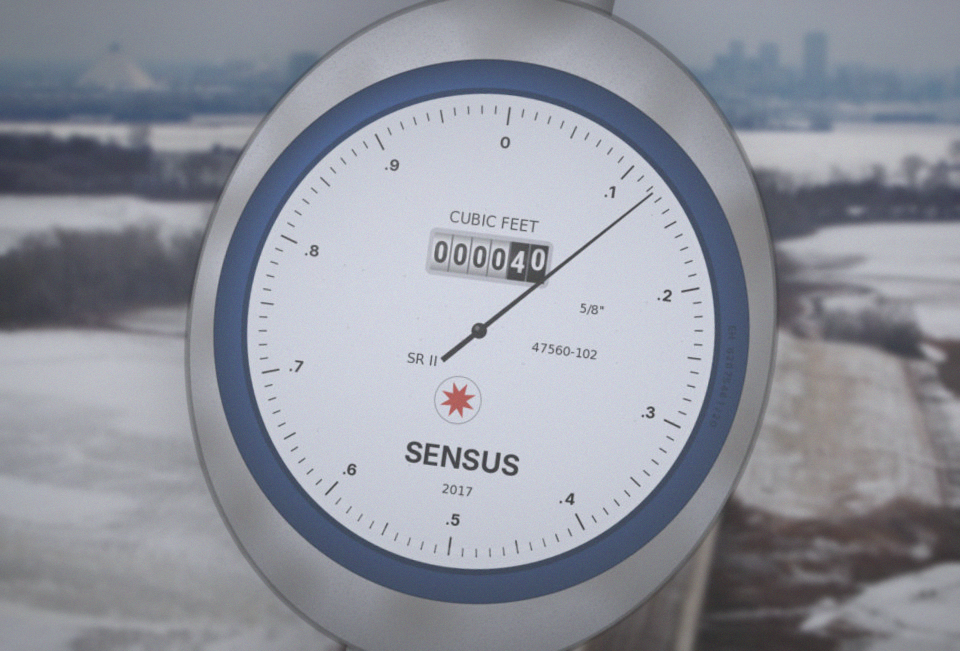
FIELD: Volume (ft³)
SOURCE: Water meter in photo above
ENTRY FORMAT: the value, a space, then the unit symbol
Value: 40.12 ft³
